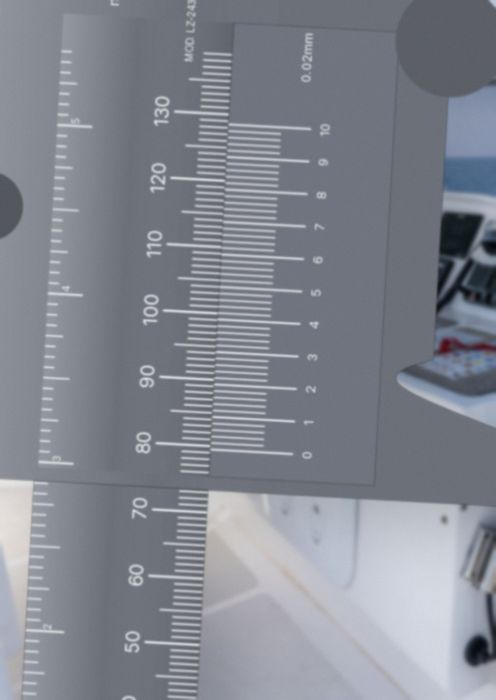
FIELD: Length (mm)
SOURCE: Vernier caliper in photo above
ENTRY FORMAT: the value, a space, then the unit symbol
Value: 79.5 mm
